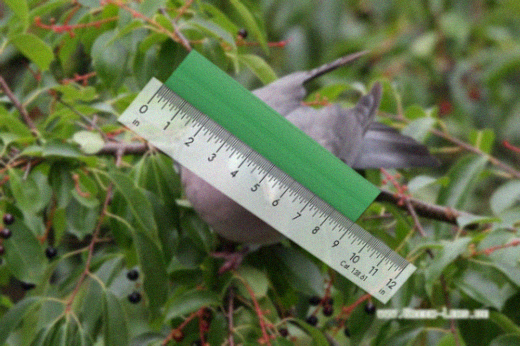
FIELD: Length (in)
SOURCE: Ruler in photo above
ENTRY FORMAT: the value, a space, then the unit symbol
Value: 9 in
